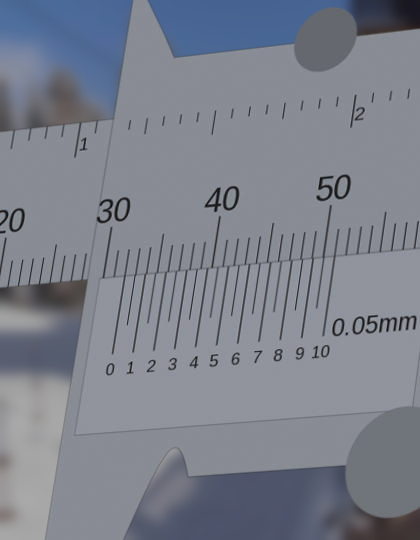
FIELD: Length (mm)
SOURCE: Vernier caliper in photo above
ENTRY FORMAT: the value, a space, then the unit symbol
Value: 32.0 mm
